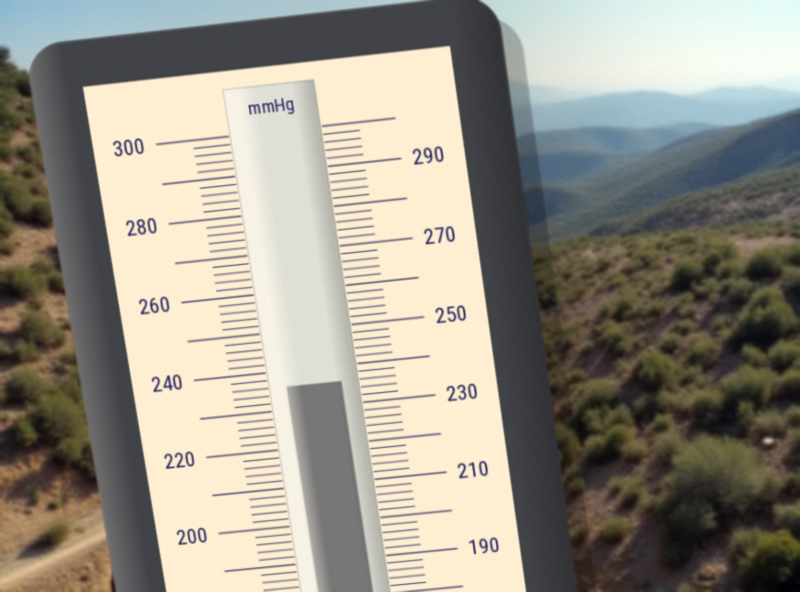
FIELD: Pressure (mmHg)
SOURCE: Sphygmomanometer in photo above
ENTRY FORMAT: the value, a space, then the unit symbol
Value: 236 mmHg
